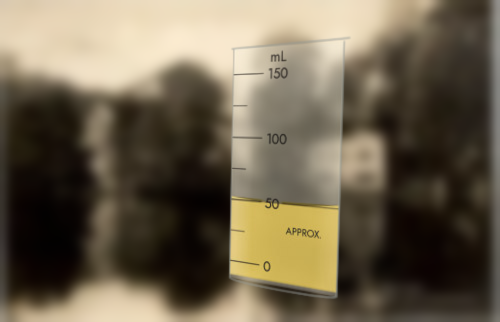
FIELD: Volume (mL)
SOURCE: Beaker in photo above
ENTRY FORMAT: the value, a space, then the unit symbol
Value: 50 mL
